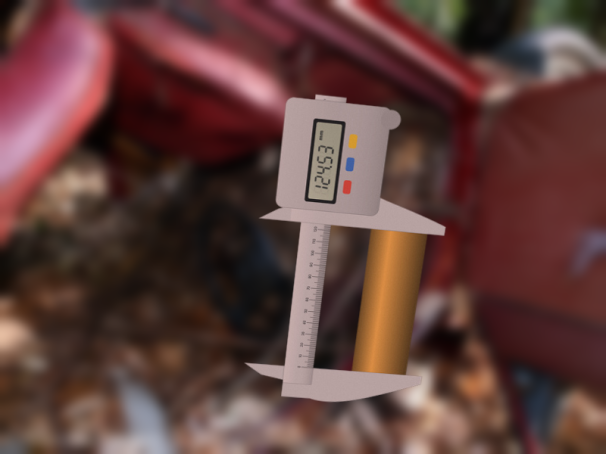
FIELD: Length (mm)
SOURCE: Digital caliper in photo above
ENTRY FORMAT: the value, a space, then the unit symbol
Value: 124.53 mm
